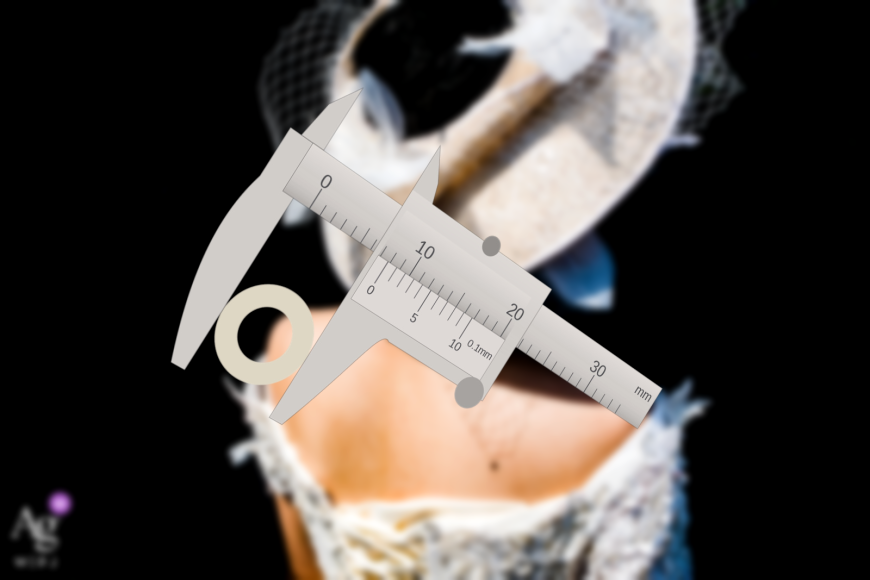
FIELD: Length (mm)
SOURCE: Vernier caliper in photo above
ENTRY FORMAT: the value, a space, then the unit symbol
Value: 7.8 mm
